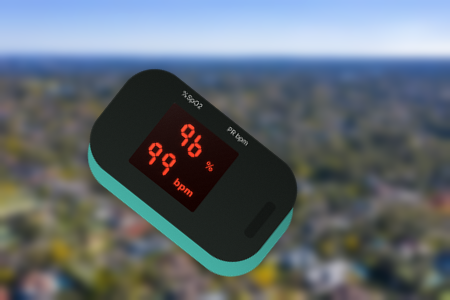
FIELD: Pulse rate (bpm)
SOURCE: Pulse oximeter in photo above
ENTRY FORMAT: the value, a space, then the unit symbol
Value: 99 bpm
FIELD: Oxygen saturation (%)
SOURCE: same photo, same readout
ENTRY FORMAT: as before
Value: 96 %
